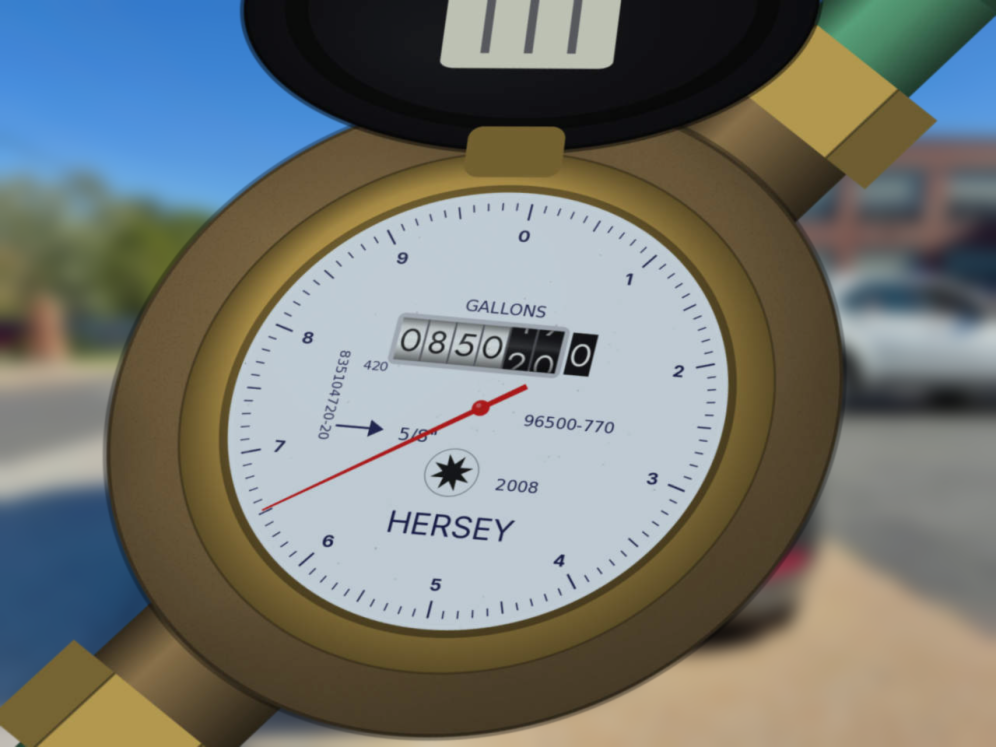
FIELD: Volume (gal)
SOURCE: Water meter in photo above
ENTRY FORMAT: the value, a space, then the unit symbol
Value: 850196.5 gal
